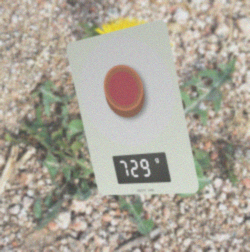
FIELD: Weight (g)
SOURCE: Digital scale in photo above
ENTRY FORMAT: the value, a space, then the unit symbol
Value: 729 g
